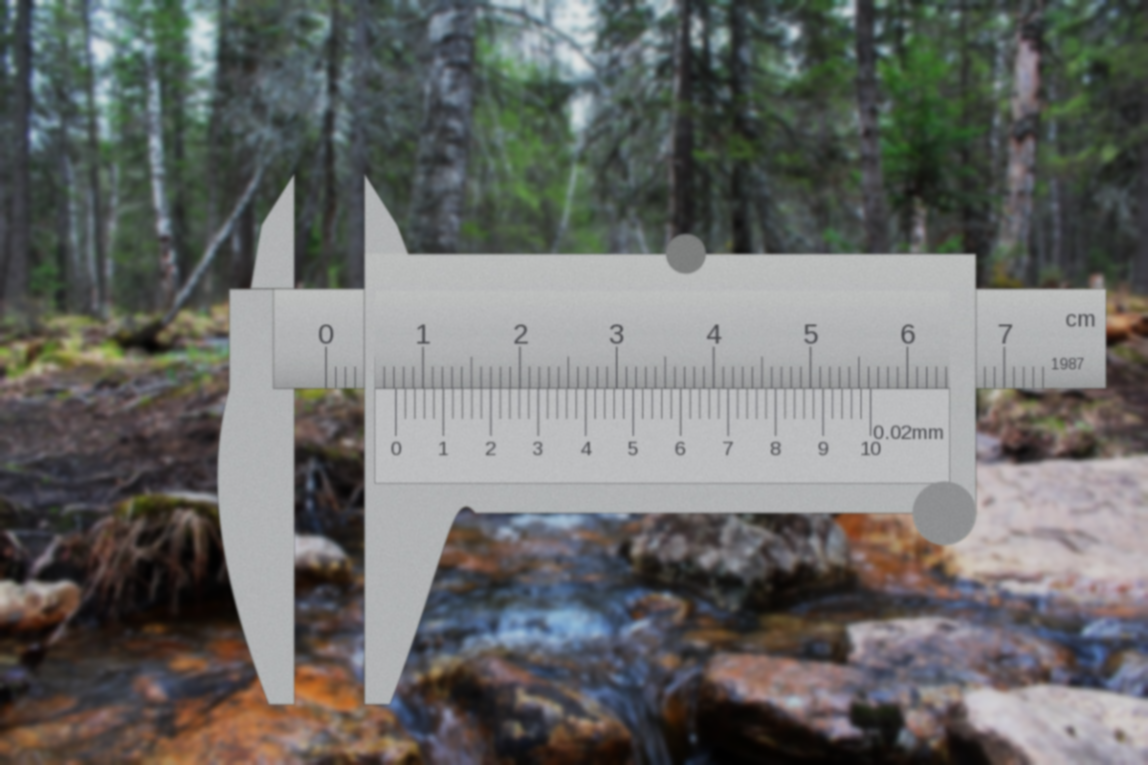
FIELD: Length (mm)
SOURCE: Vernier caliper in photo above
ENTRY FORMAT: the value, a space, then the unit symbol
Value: 7.2 mm
